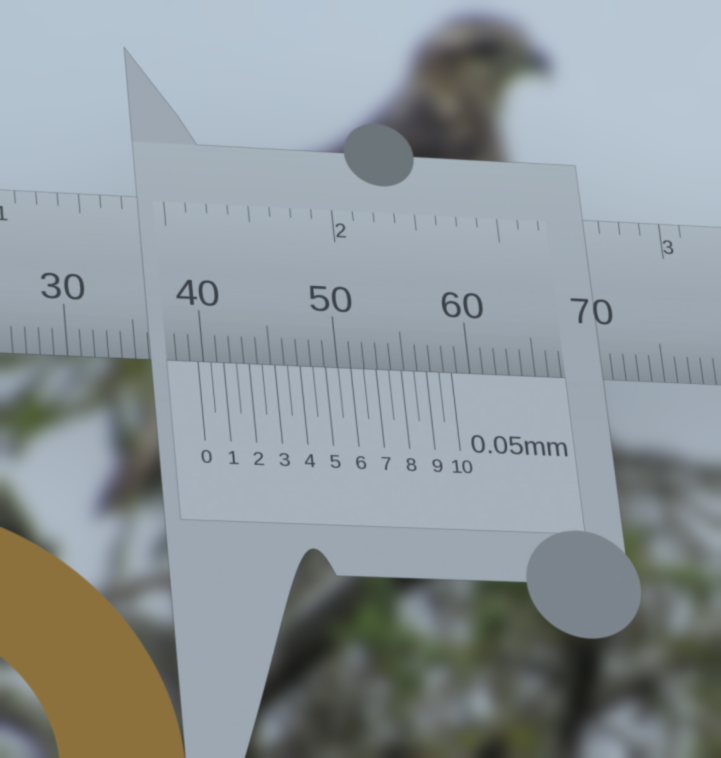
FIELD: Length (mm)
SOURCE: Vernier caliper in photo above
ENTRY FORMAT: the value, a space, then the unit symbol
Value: 39.6 mm
